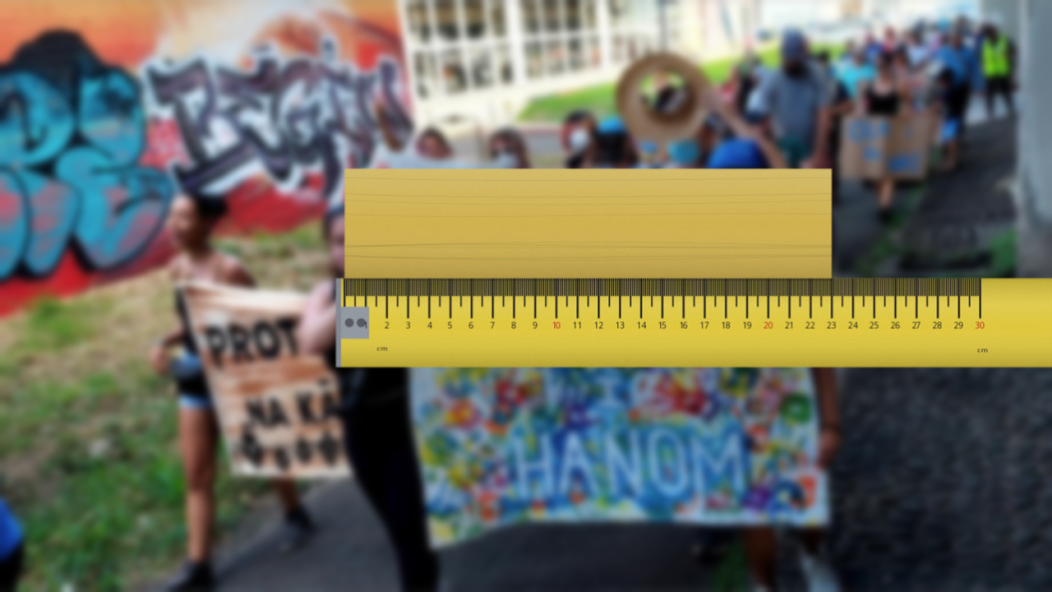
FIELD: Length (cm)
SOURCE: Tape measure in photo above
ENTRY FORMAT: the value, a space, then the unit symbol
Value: 23 cm
